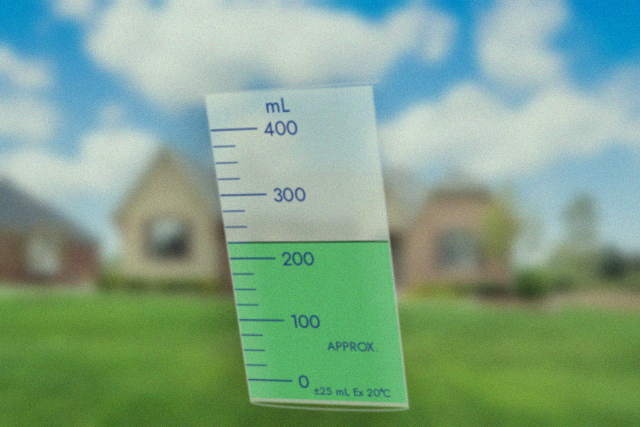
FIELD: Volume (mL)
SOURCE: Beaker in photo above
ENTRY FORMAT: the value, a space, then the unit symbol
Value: 225 mL
